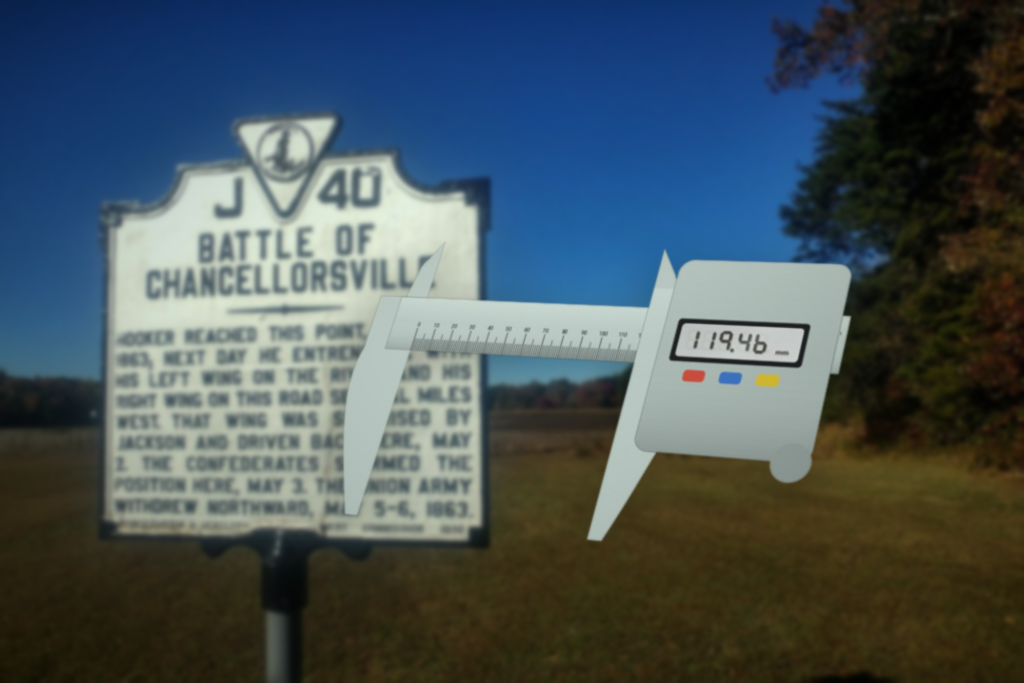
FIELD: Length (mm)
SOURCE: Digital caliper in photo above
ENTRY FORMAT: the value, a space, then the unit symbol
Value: 119.46 mm
